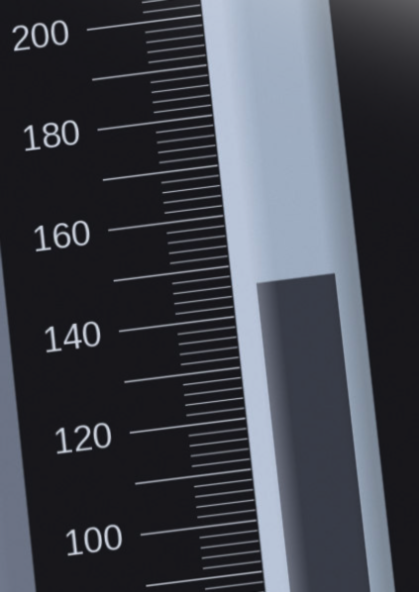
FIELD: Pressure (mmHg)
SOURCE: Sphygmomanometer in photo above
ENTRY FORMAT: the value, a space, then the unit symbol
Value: 146 mmHg
